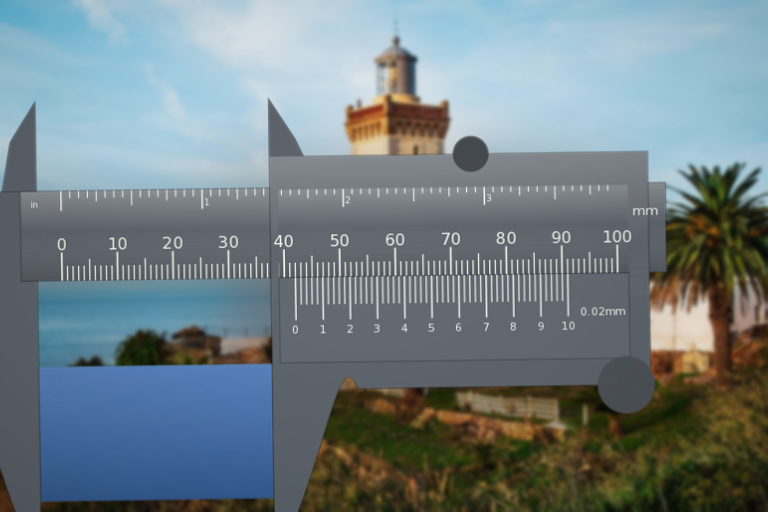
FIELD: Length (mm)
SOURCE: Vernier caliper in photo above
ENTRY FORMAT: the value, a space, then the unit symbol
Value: 42.0 mm
